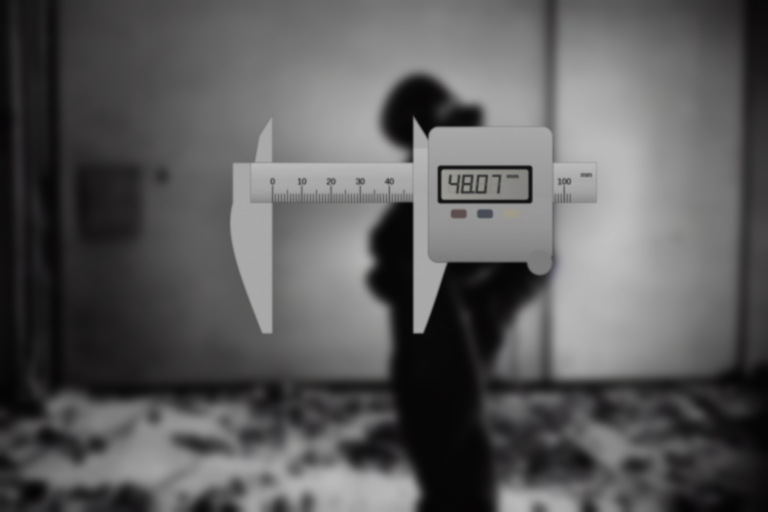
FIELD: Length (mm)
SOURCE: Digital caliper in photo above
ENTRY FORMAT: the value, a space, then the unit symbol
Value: 48.07 mm
